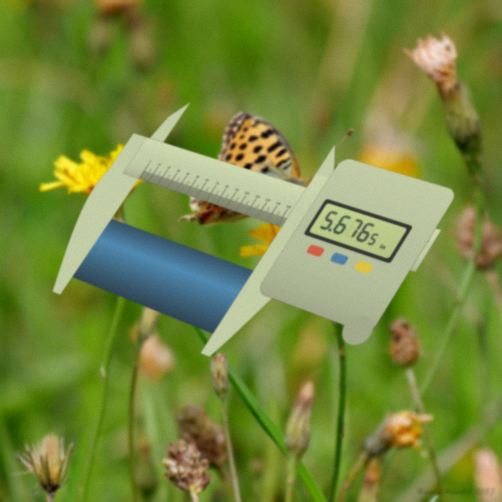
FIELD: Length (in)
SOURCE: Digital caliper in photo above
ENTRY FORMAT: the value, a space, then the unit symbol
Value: 5.6765 in
